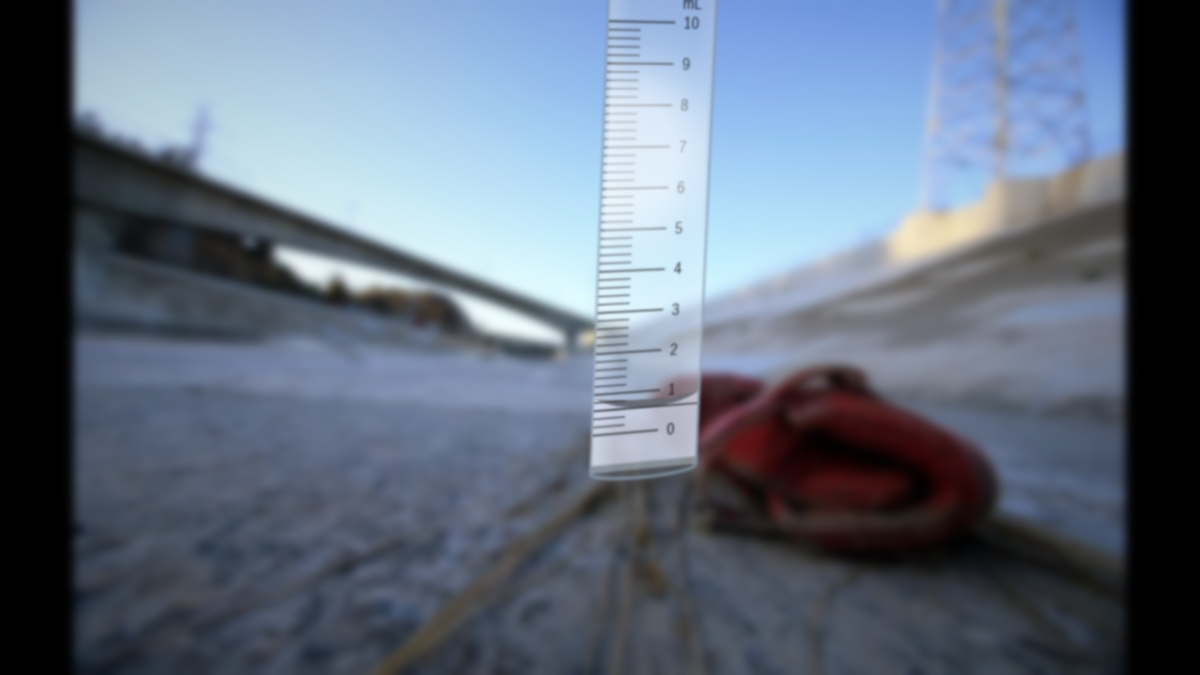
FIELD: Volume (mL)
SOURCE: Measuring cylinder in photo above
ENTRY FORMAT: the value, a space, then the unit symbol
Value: 0.6 mL
